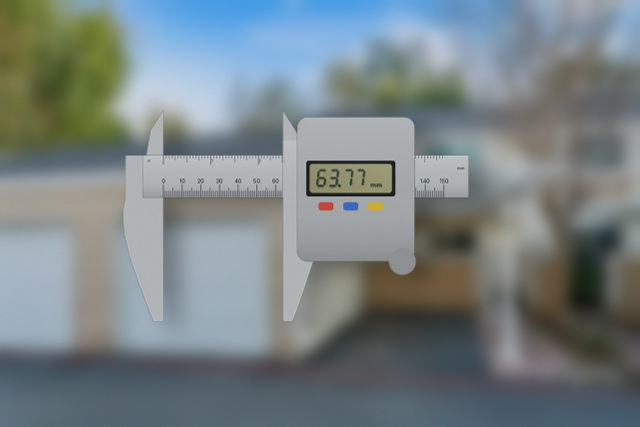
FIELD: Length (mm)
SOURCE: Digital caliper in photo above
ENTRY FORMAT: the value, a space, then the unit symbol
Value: 63.77 mm
